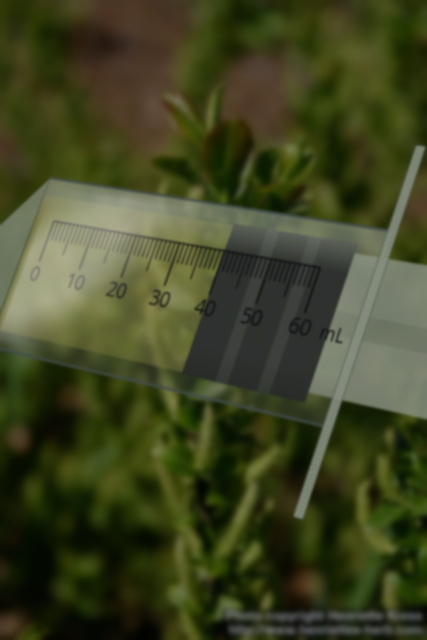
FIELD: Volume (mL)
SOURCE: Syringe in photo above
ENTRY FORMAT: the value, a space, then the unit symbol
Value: 40 mL
